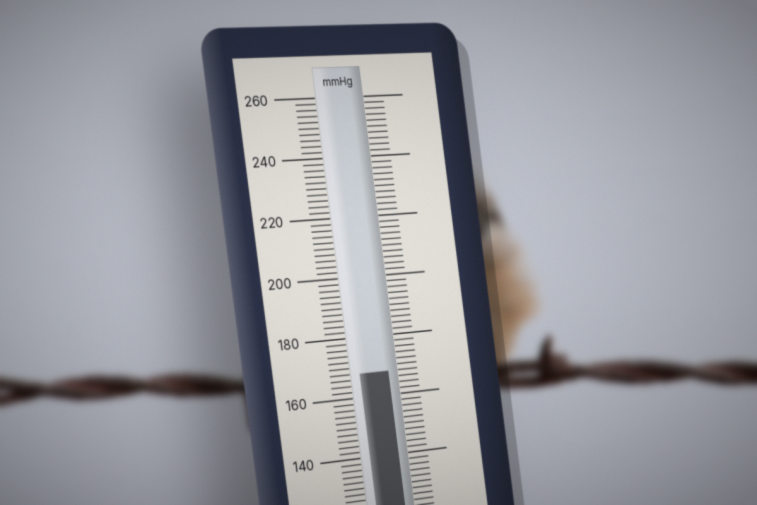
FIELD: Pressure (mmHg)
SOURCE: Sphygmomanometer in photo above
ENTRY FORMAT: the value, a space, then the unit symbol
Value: 168 mmHg
